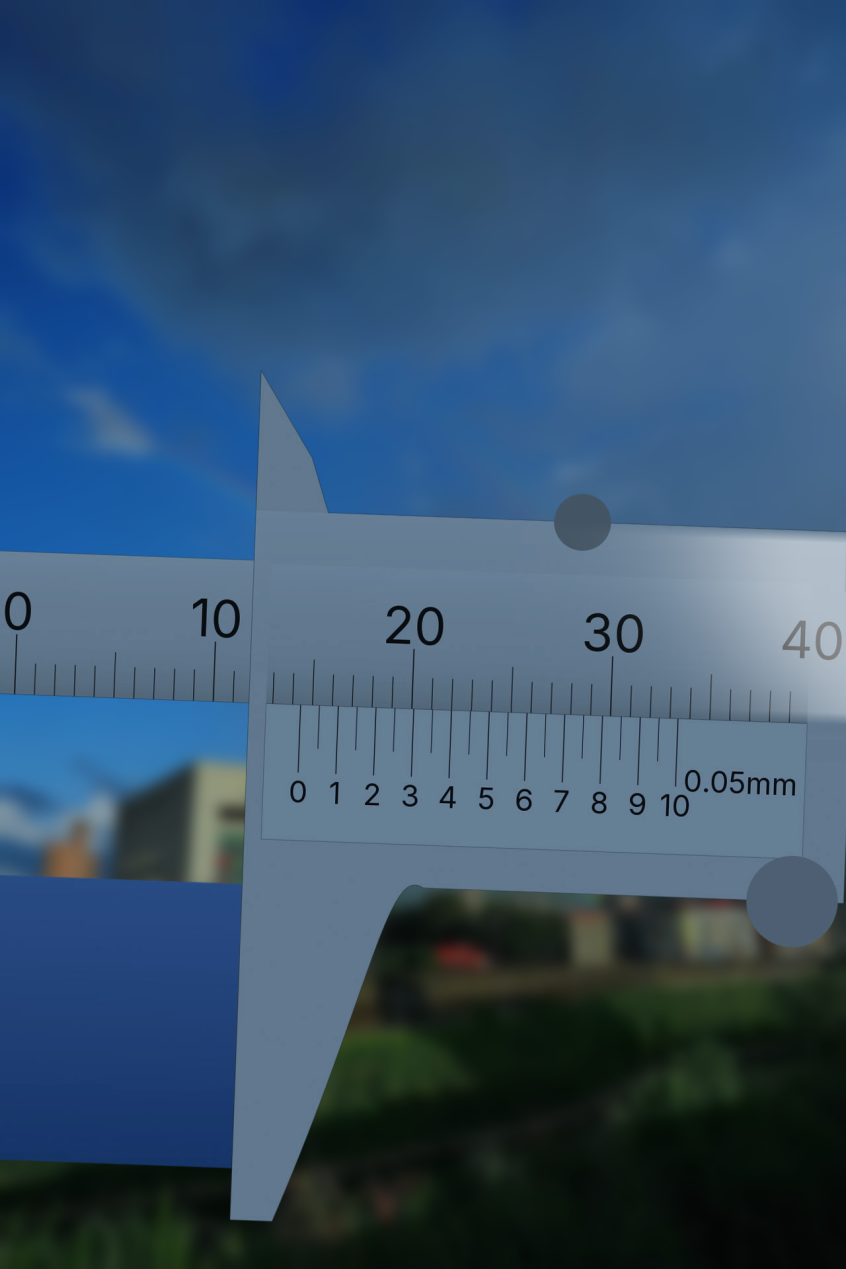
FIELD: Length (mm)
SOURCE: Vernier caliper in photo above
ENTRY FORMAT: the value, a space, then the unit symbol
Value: 14.4 mm
